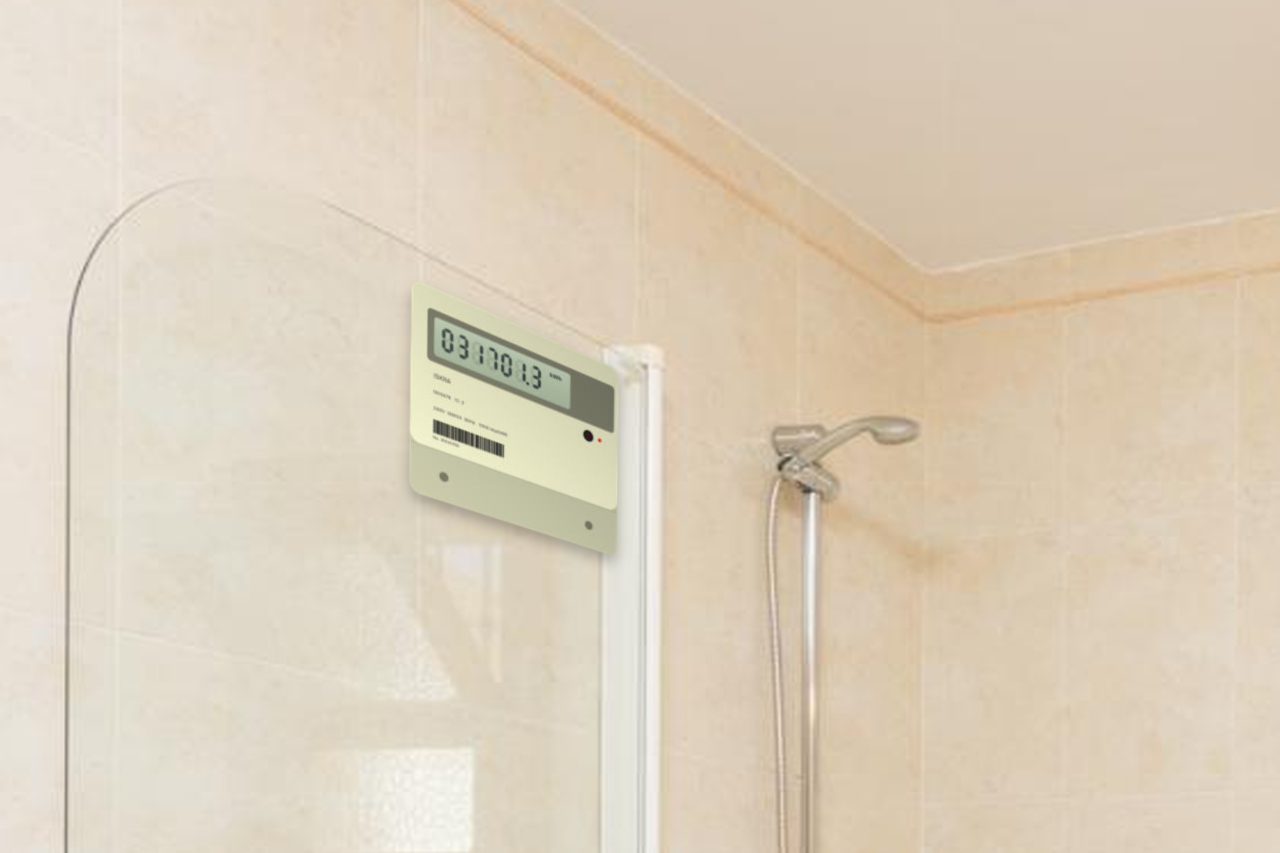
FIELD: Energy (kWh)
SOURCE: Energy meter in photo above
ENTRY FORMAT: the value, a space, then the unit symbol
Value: 31701.3 kWh
